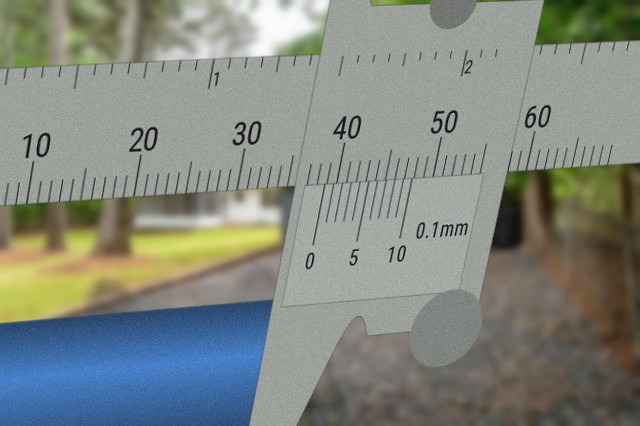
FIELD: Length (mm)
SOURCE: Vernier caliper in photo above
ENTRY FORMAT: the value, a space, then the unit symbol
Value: 38.8 mm
